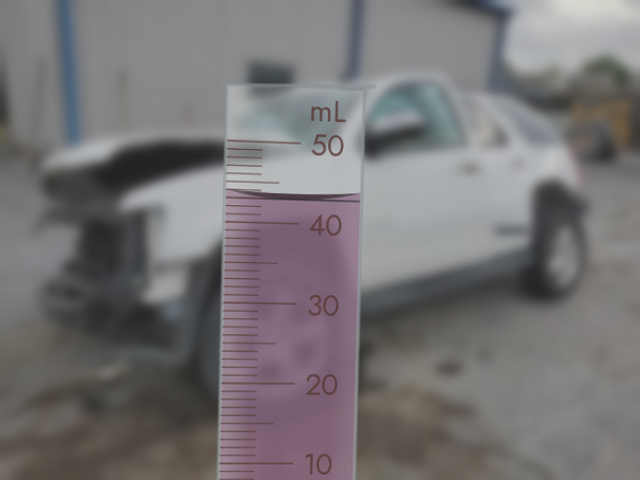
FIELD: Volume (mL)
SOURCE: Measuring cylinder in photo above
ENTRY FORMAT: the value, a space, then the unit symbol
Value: 43 mL
